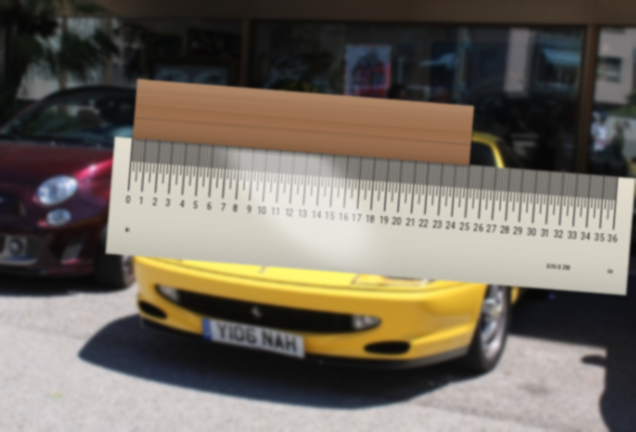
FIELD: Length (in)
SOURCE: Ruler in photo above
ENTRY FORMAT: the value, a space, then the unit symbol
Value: 25 in
